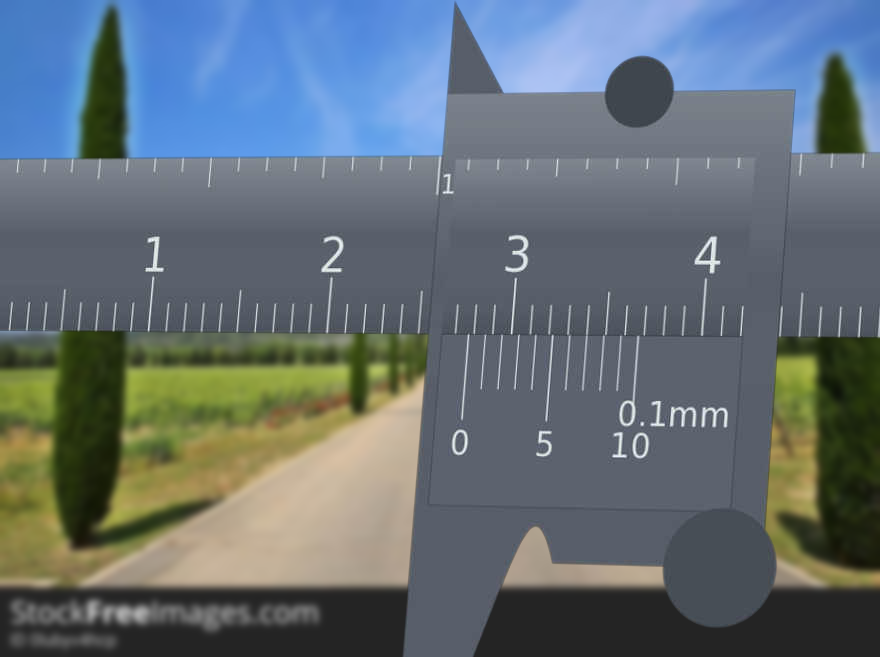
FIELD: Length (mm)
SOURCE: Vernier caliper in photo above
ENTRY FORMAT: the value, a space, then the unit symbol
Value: 27.7 mm
